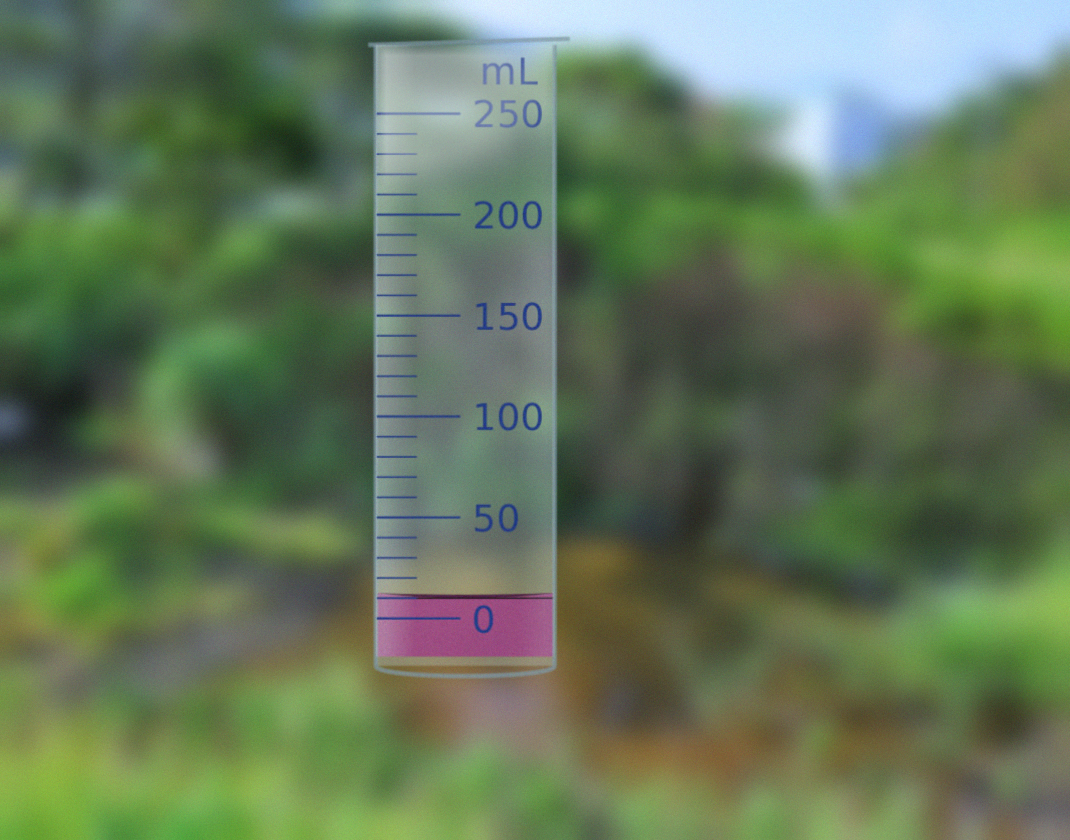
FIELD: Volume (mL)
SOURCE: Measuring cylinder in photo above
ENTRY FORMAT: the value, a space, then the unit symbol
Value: 10 mL
